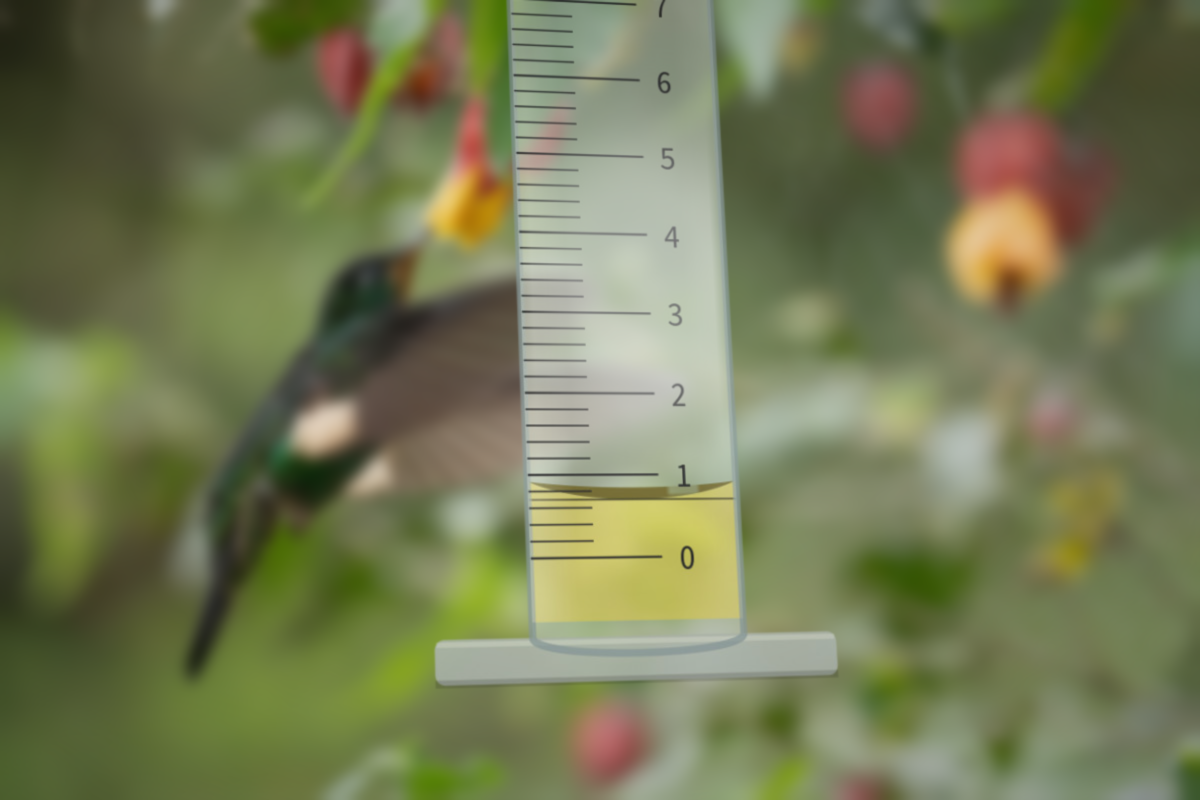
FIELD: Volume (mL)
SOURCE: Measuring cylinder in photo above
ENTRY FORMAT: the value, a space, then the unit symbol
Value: 0.7 mL
